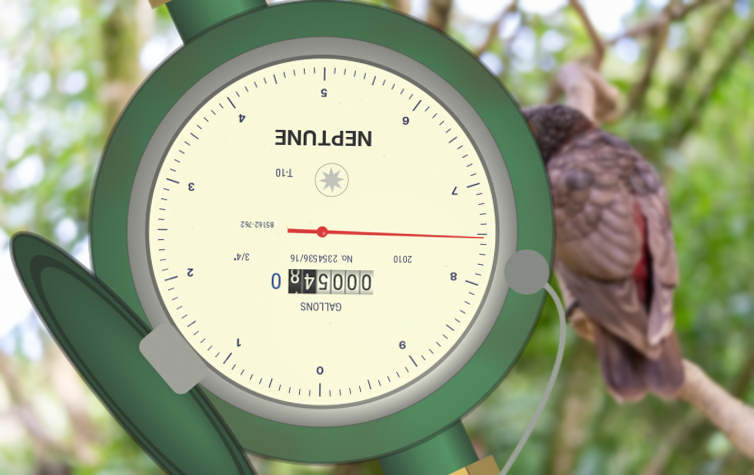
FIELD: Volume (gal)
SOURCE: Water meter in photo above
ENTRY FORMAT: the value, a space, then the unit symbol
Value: 5477.5 gal
